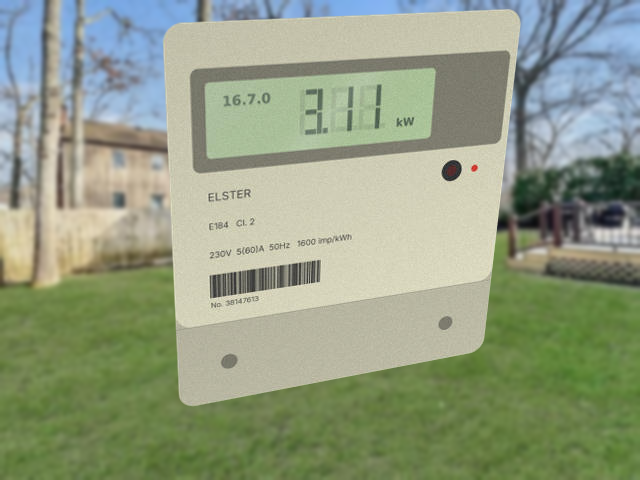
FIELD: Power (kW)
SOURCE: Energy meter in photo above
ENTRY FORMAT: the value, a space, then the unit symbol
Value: 3.11 kW
